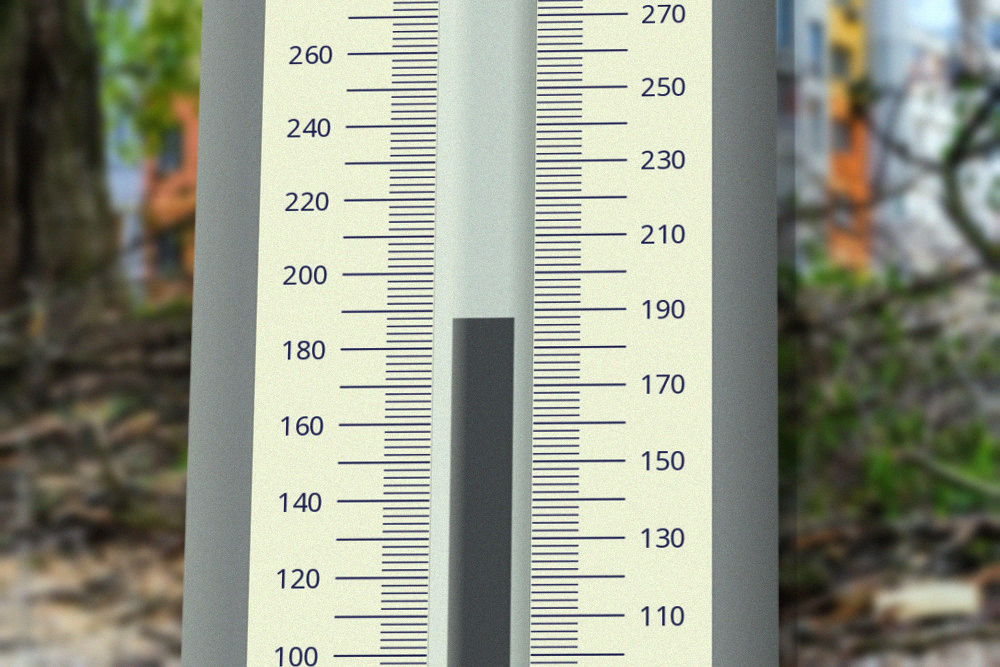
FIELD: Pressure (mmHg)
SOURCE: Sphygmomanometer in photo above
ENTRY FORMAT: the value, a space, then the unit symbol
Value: 188 mmHg
